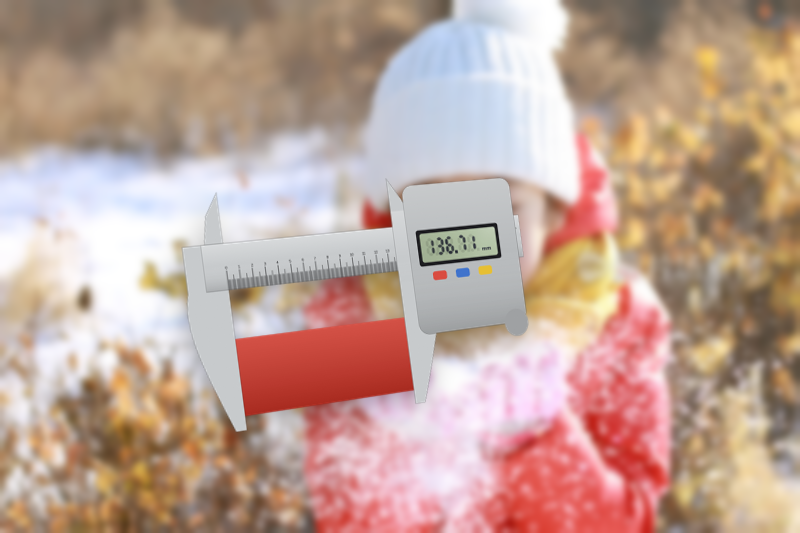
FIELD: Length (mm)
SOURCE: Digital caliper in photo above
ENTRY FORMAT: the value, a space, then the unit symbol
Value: 136.71 mm
